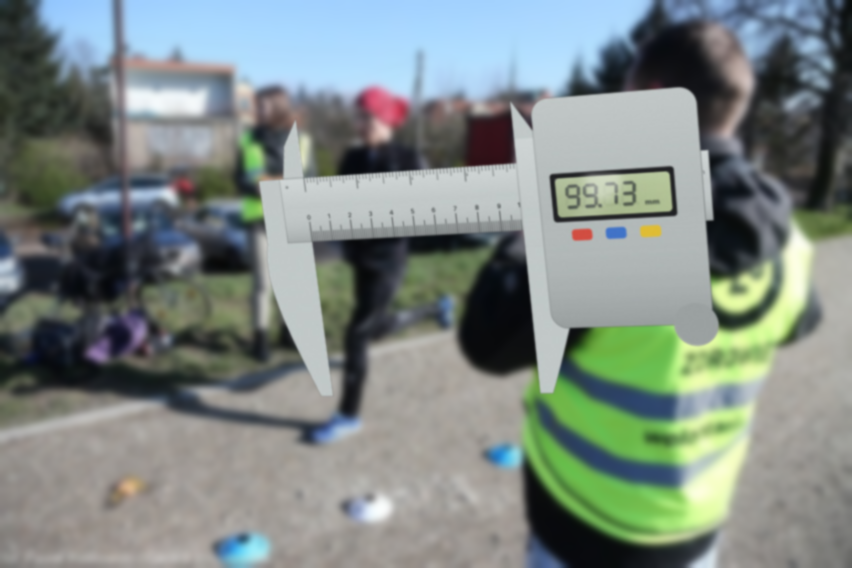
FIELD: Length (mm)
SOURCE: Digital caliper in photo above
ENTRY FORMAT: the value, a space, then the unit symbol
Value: 99.73 mm
